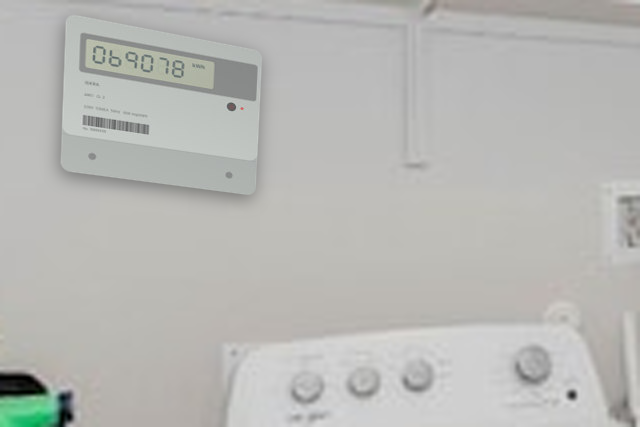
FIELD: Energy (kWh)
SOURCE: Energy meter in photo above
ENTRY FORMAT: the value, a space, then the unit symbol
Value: 69078 kWh
